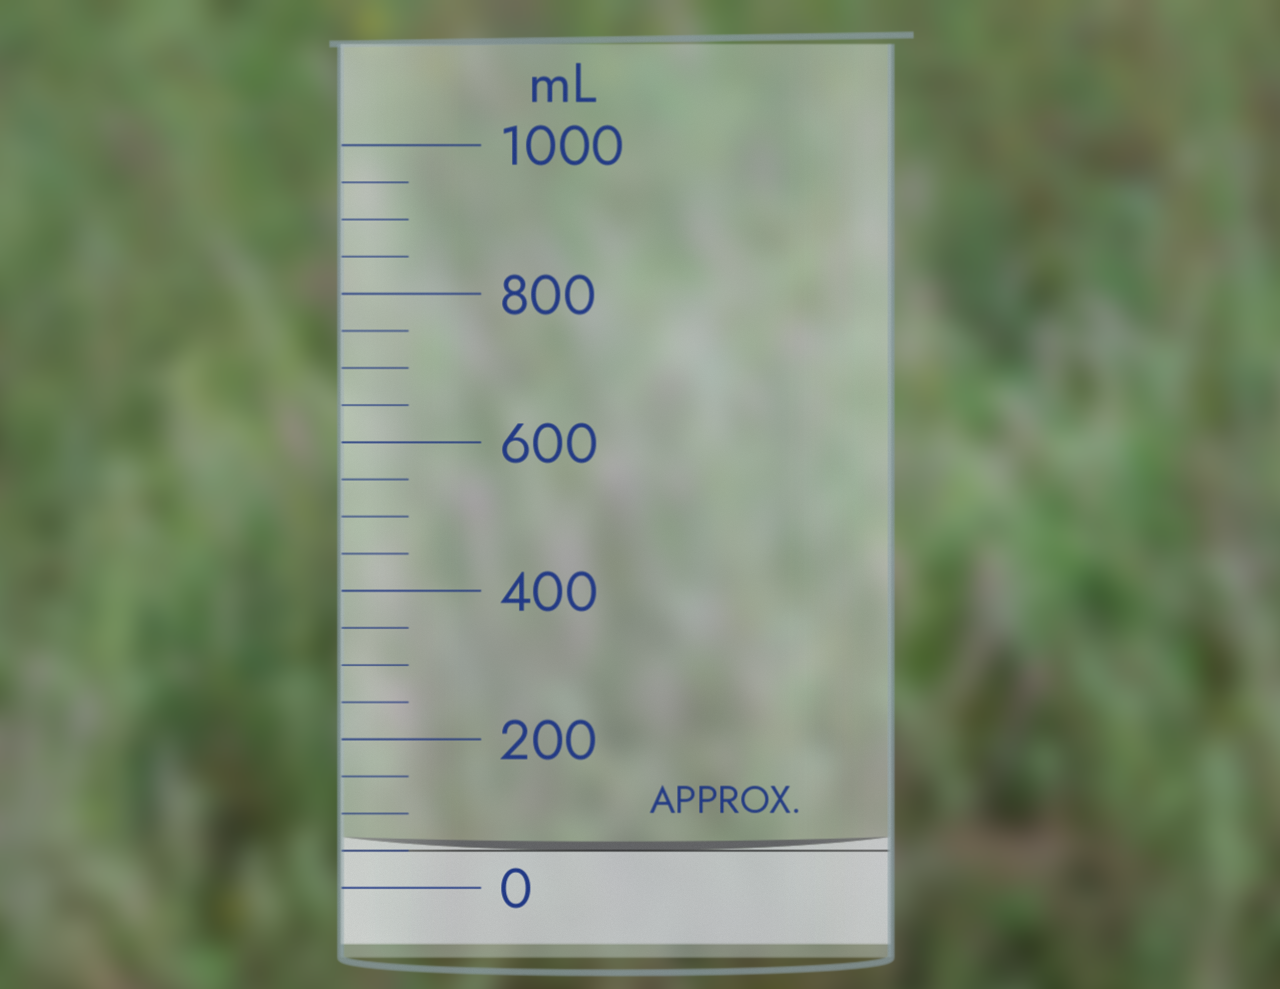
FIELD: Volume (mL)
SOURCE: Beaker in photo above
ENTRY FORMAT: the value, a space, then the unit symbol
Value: 50 mL
